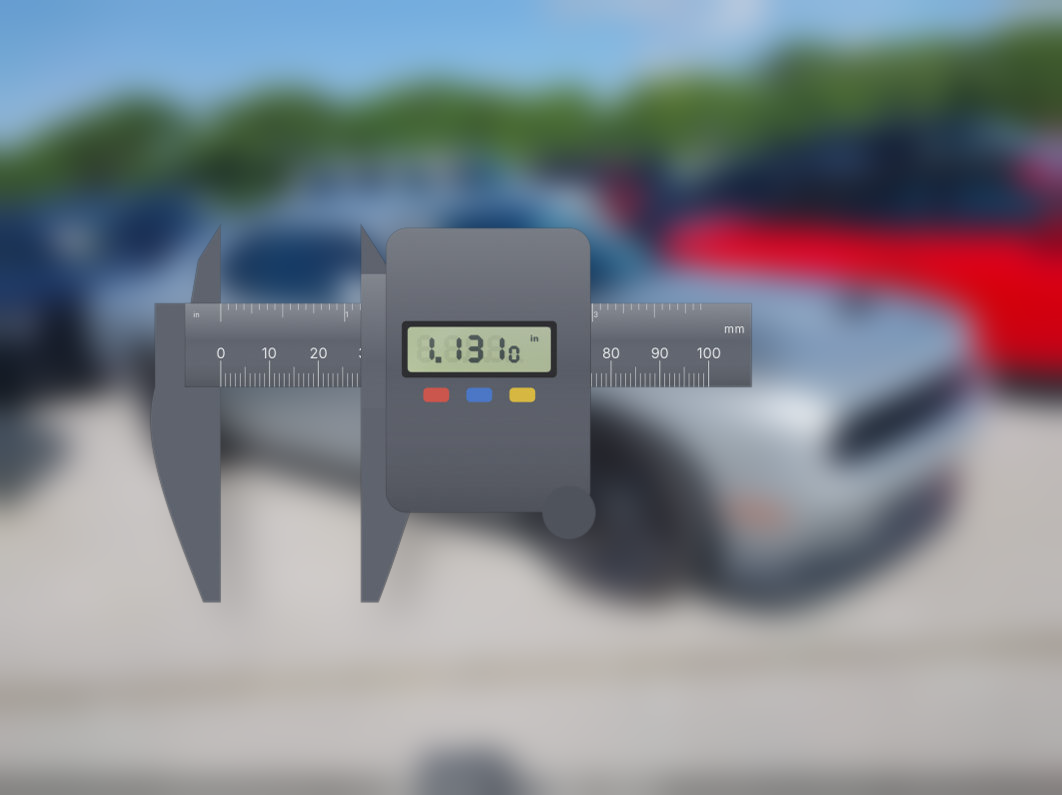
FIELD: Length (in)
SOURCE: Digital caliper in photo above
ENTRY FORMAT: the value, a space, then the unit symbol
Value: 1.1310 in
